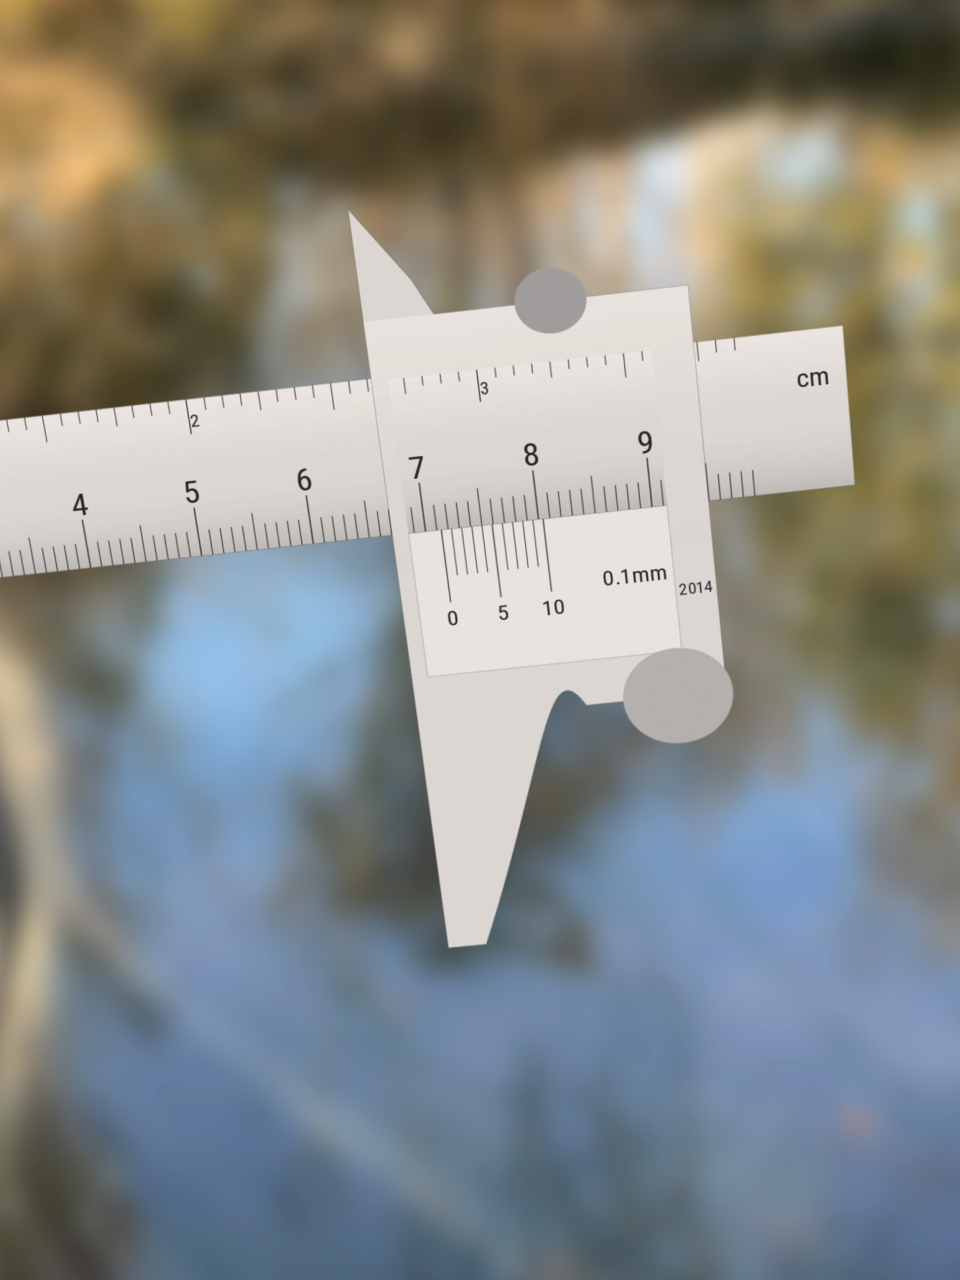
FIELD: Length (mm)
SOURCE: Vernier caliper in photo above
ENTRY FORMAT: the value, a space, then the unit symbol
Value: 71.4 mm
